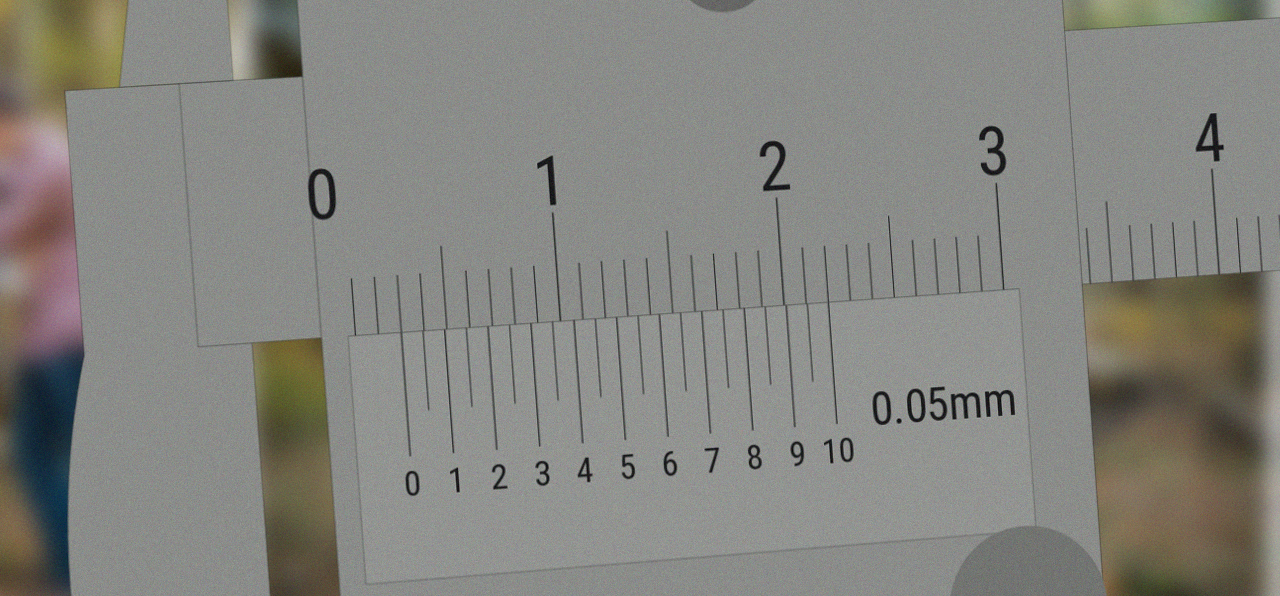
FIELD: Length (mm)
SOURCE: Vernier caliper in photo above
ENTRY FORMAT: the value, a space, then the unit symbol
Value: 3.0 mm
